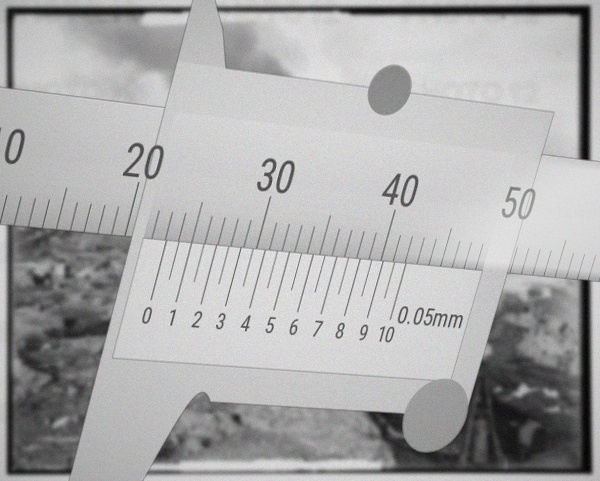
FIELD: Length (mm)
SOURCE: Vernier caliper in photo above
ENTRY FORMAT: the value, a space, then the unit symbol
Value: 23.1 mm
